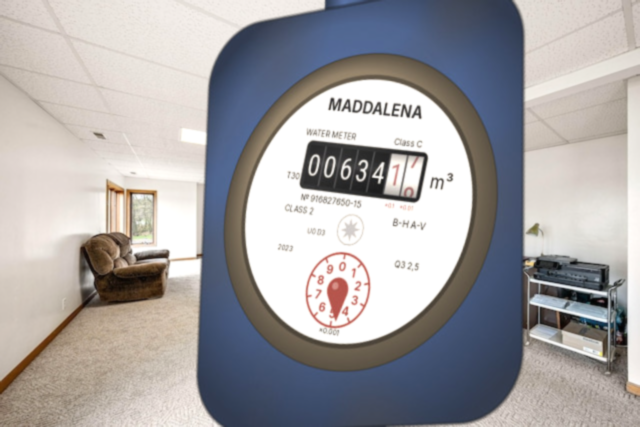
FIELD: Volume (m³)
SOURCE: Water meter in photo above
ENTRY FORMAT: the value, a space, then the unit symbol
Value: 634.174 m³
